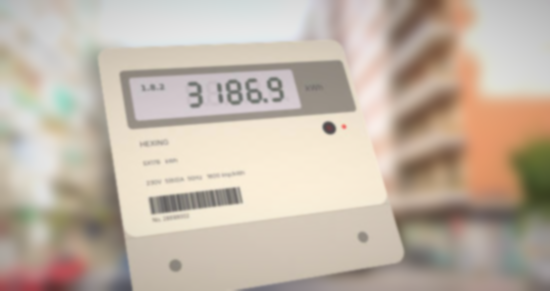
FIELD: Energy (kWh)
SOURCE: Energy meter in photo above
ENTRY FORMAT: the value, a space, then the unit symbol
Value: 3186.9 kWh
